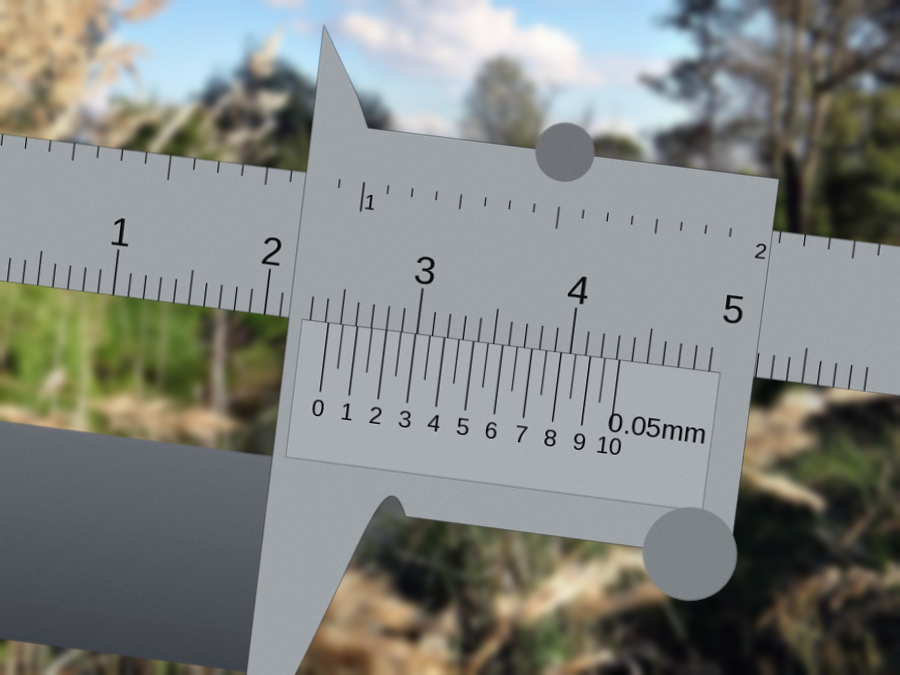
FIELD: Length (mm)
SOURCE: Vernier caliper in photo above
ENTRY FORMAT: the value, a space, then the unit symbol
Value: 24.2 mm
